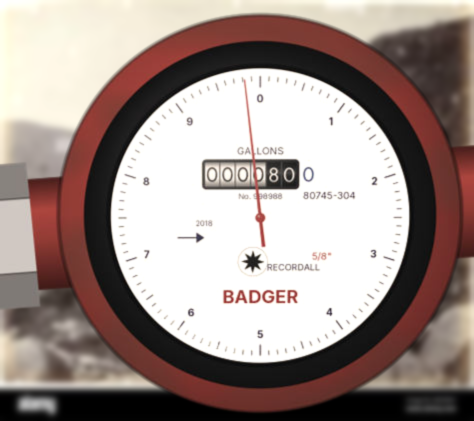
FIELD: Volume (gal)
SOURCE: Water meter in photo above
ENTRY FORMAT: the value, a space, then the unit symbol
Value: 799.8 gal
